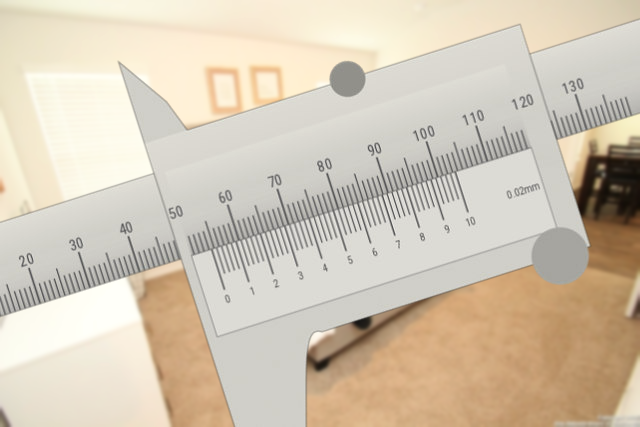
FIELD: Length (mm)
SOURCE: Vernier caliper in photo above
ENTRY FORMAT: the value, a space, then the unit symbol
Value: 54.5 mm
